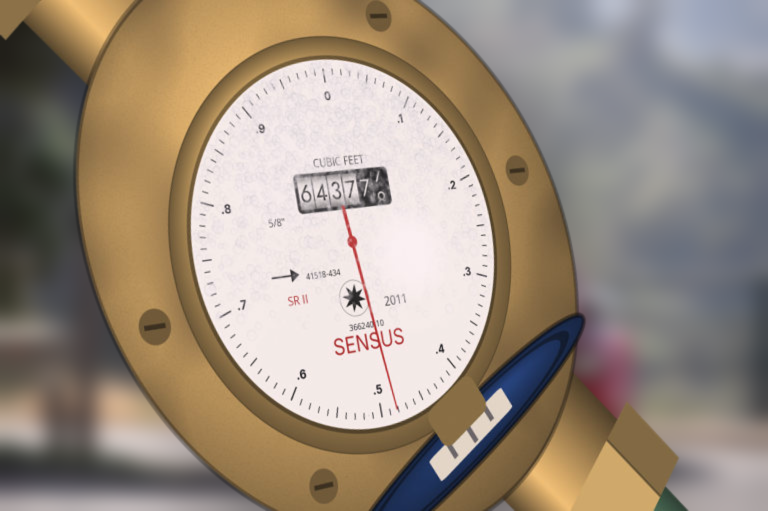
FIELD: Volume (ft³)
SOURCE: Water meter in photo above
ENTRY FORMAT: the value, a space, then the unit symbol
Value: 643777.48 ft³
